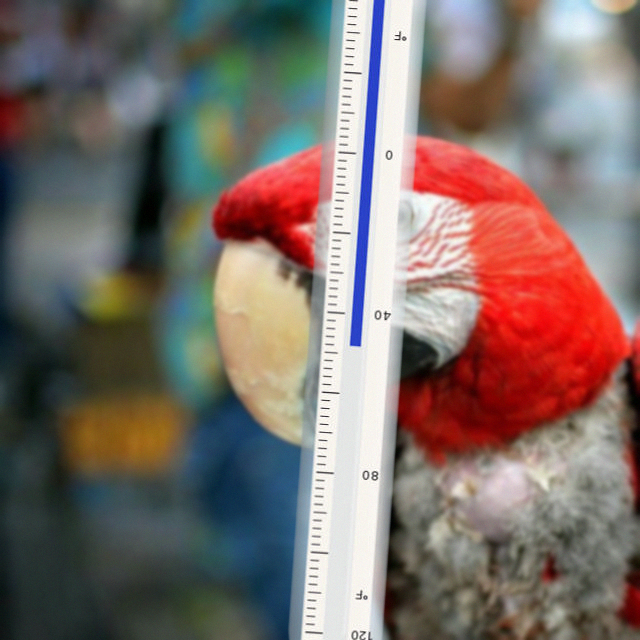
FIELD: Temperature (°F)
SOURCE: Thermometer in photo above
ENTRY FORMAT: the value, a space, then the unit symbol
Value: 48 °F
